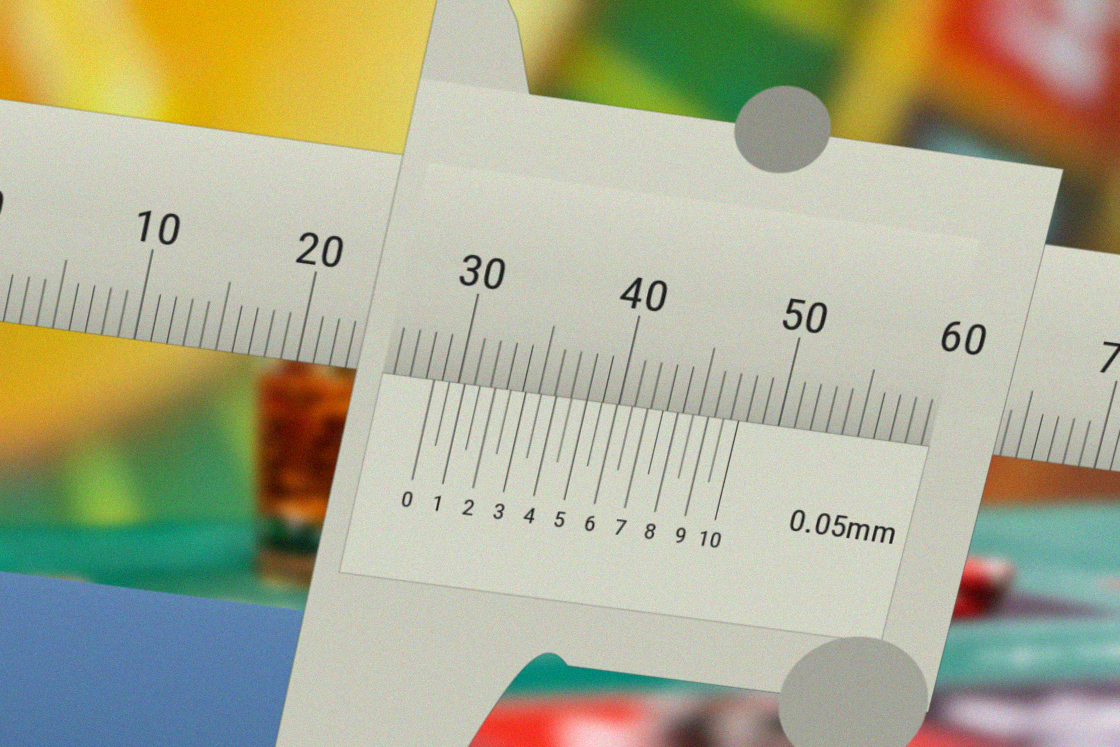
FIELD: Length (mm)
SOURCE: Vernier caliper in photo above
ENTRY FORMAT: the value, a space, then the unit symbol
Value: 28.5 mm
